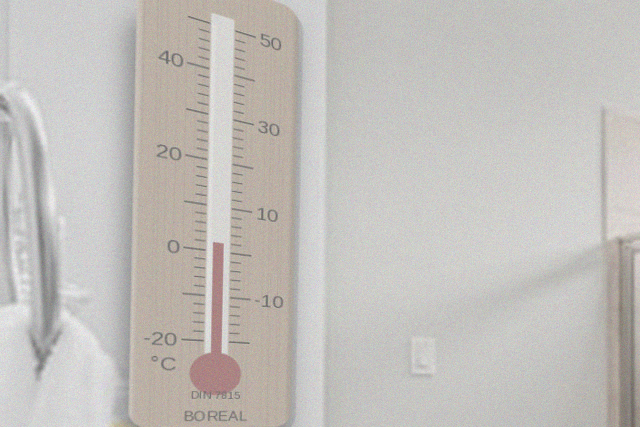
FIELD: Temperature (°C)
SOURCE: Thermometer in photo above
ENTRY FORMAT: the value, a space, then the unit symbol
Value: 2 °C
